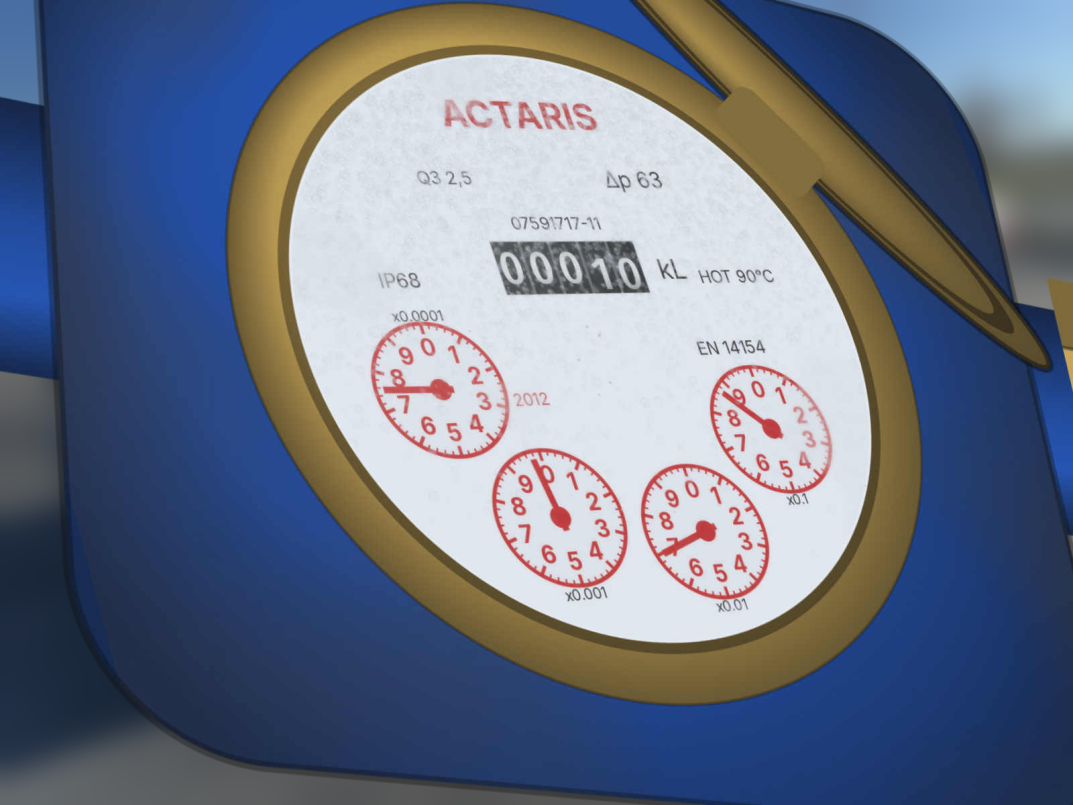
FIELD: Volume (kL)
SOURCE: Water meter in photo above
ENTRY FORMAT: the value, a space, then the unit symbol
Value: 9.8697 kL
